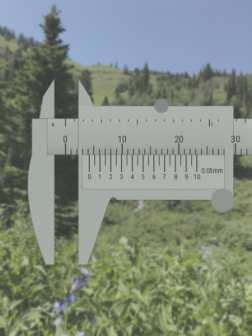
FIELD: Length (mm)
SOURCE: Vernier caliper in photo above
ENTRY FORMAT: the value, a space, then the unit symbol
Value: 4.2 mm
